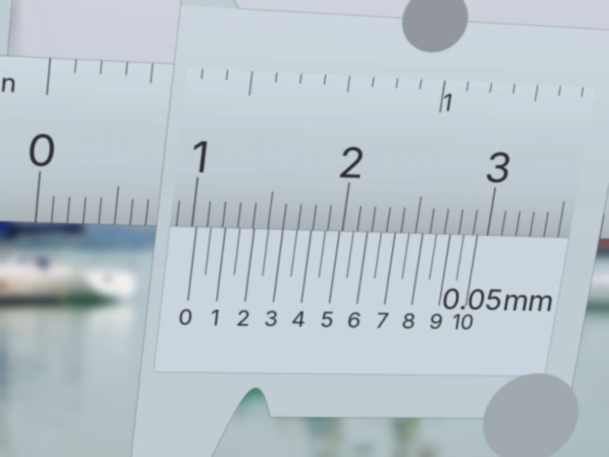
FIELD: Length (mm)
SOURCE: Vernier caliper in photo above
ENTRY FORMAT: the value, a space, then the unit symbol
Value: 10.3 mm
